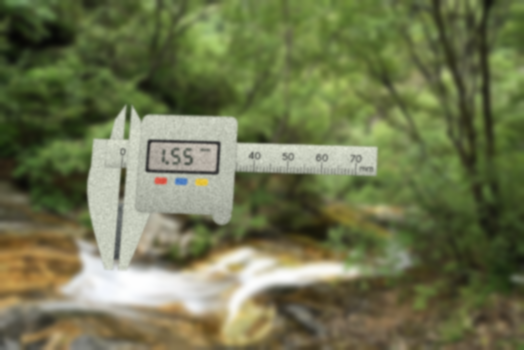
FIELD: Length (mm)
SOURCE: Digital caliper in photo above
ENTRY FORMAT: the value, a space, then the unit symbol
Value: 1.55 mm
